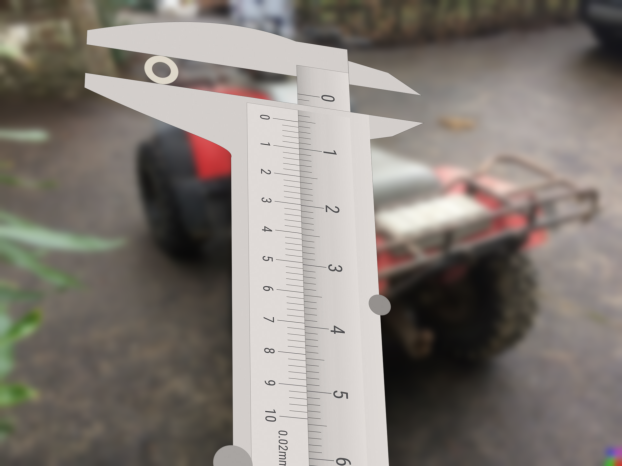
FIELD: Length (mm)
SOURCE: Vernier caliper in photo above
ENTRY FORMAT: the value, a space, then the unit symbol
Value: 5.2 mm
